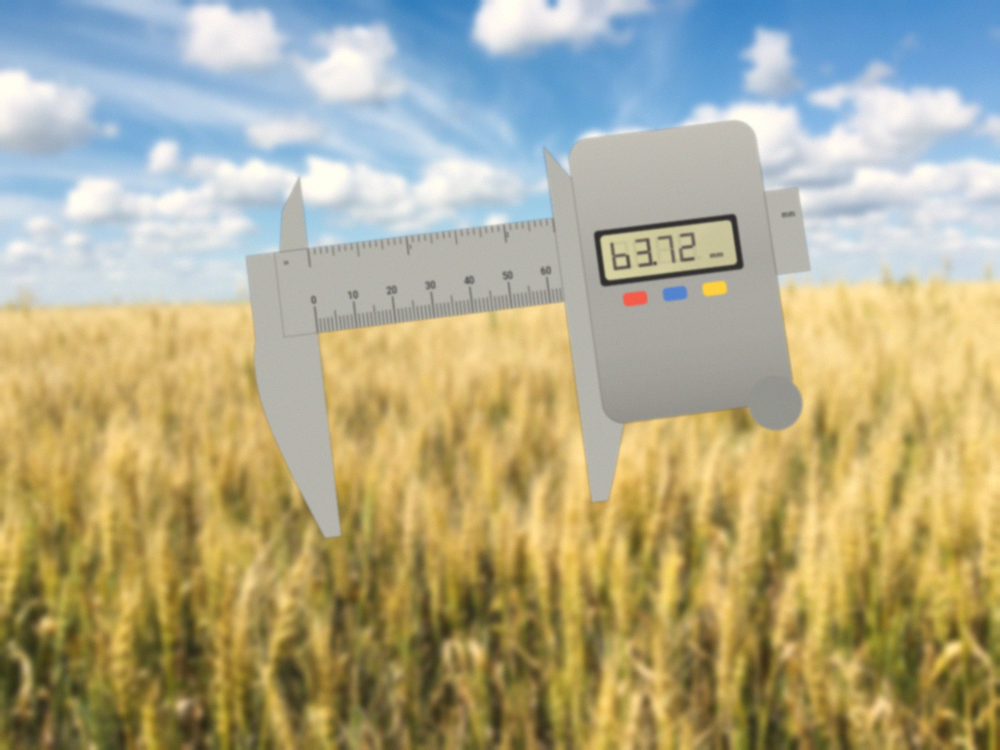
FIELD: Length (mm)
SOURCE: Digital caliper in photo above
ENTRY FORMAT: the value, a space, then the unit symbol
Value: 63.72 mm
